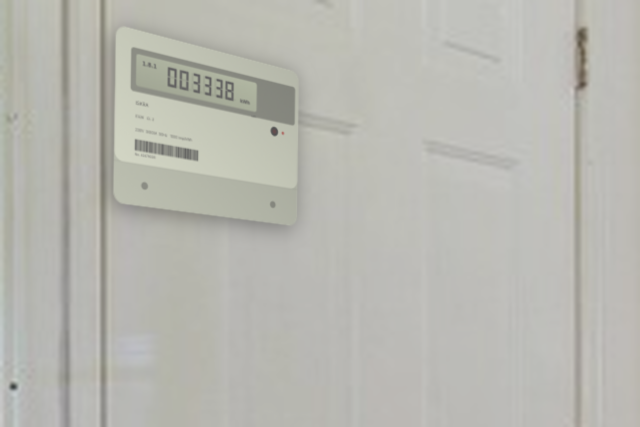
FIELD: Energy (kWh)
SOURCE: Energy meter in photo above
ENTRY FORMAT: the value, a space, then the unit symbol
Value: 3338 kWh
